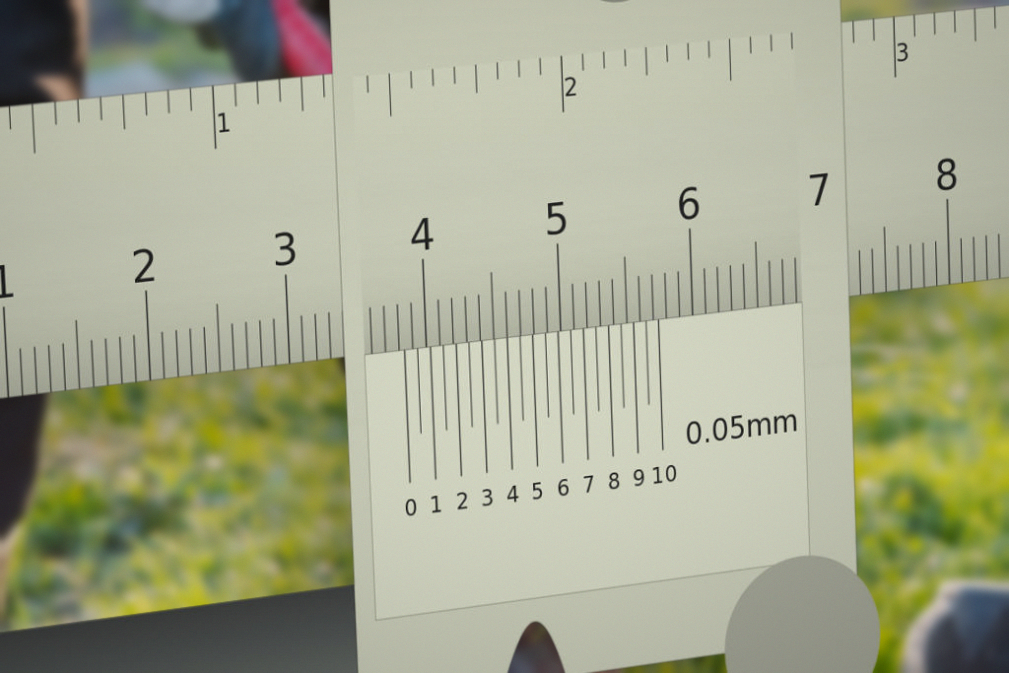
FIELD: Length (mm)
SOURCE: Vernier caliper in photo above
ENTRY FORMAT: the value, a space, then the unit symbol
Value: 38.4 mm
